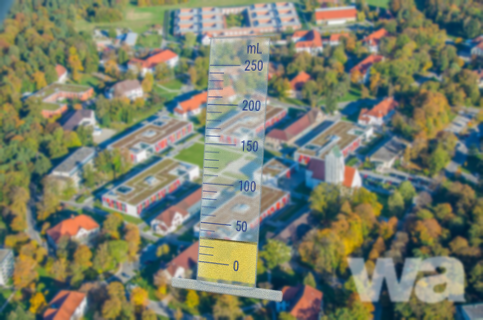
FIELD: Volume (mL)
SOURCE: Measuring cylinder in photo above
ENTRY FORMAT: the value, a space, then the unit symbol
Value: 30 mL
